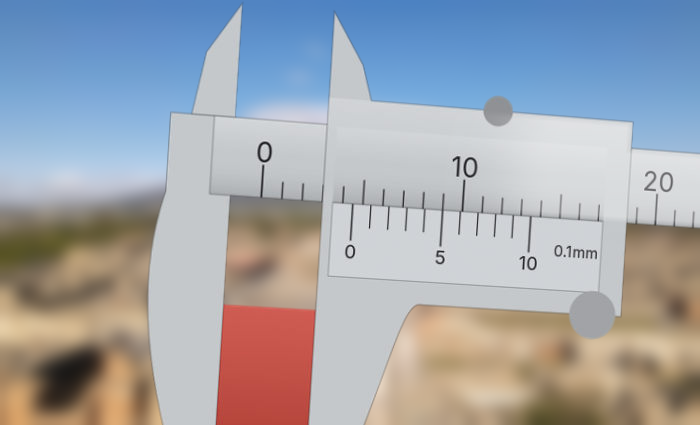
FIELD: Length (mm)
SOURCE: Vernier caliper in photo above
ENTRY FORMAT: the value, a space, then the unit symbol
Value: 4.5 mm
